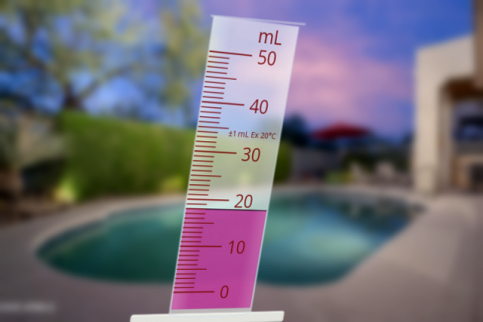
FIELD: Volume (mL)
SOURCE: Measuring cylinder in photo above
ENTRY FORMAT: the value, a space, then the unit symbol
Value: 18 mL
